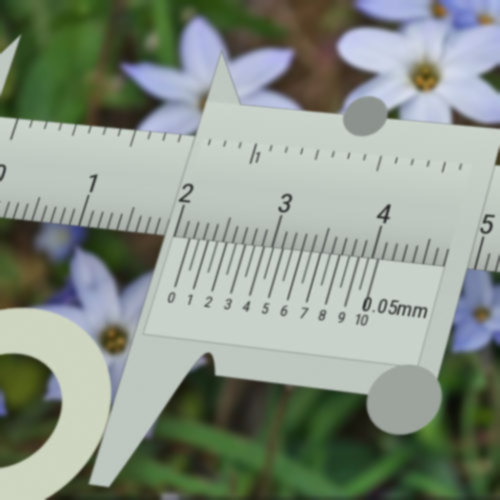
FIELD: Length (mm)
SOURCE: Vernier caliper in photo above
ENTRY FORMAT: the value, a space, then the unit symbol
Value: 21.6 mm
